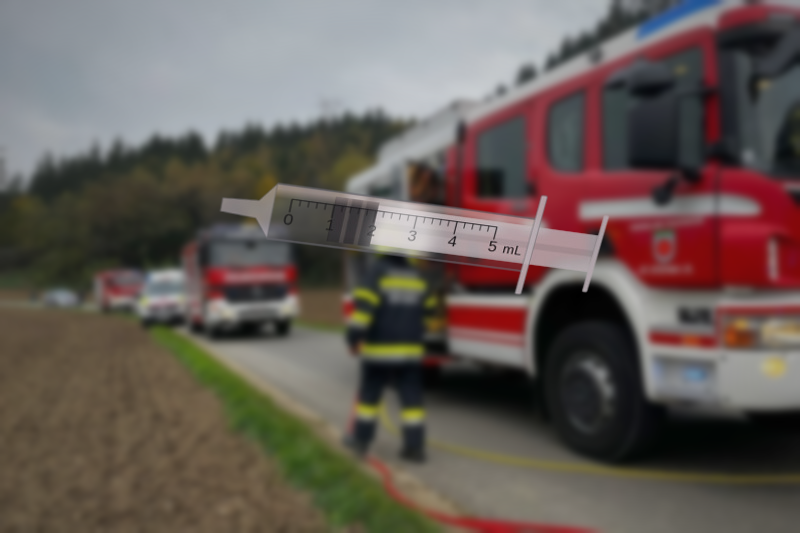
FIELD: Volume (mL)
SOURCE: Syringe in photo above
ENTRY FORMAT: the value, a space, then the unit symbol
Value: 1 mL
